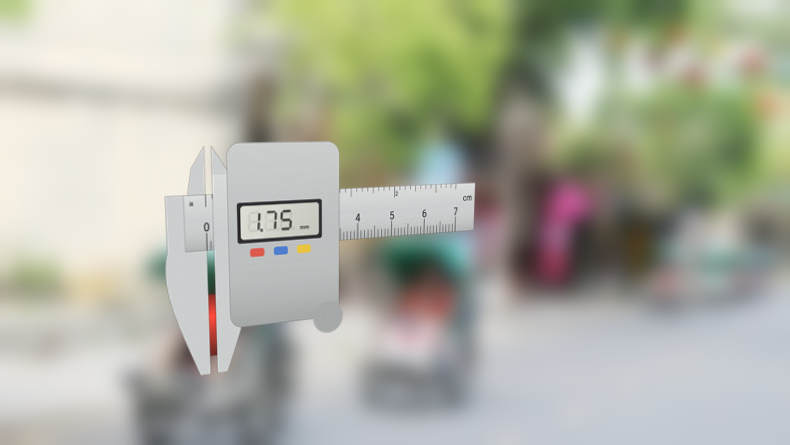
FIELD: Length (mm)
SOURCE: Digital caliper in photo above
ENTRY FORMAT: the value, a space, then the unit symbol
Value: 1.75 mm
